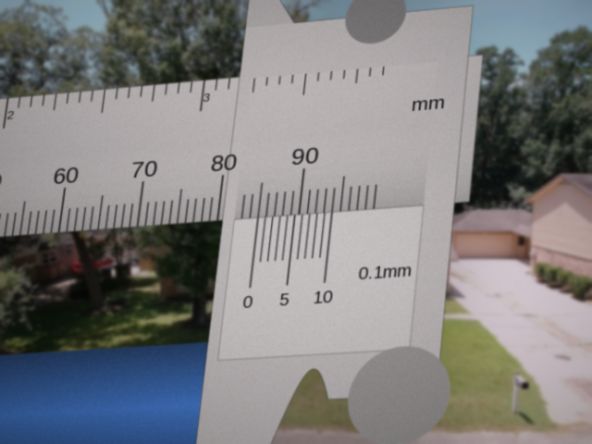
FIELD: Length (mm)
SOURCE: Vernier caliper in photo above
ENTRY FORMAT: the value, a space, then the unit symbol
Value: 85.0 mm
